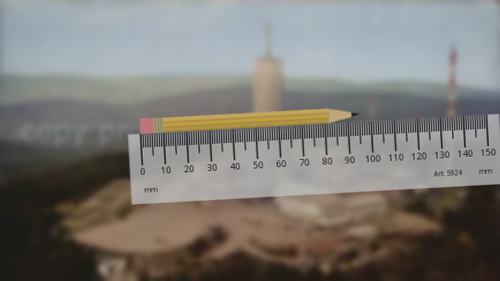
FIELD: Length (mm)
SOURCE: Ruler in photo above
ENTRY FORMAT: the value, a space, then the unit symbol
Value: 95 mm
